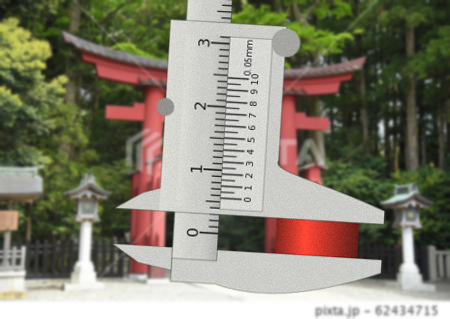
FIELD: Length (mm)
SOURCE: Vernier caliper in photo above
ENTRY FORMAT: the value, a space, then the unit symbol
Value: 5.6 mm
